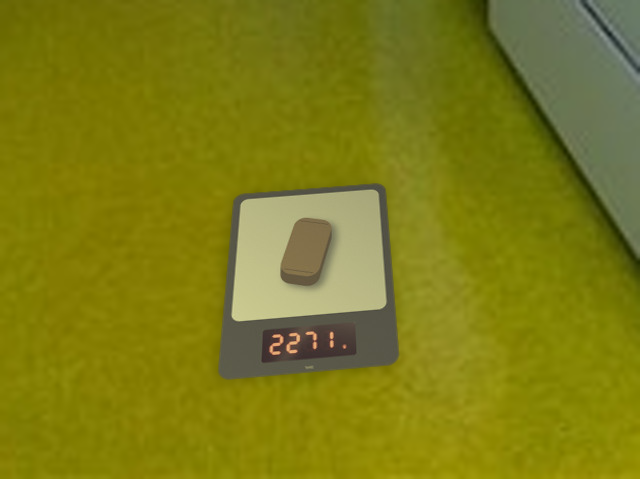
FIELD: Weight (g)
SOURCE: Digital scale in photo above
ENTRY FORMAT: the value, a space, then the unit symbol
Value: 2271 g
